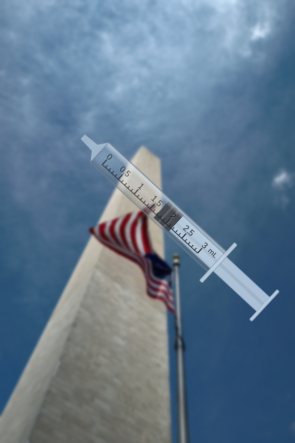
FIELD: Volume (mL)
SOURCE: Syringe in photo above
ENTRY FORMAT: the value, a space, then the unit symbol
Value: 1.7 mL
